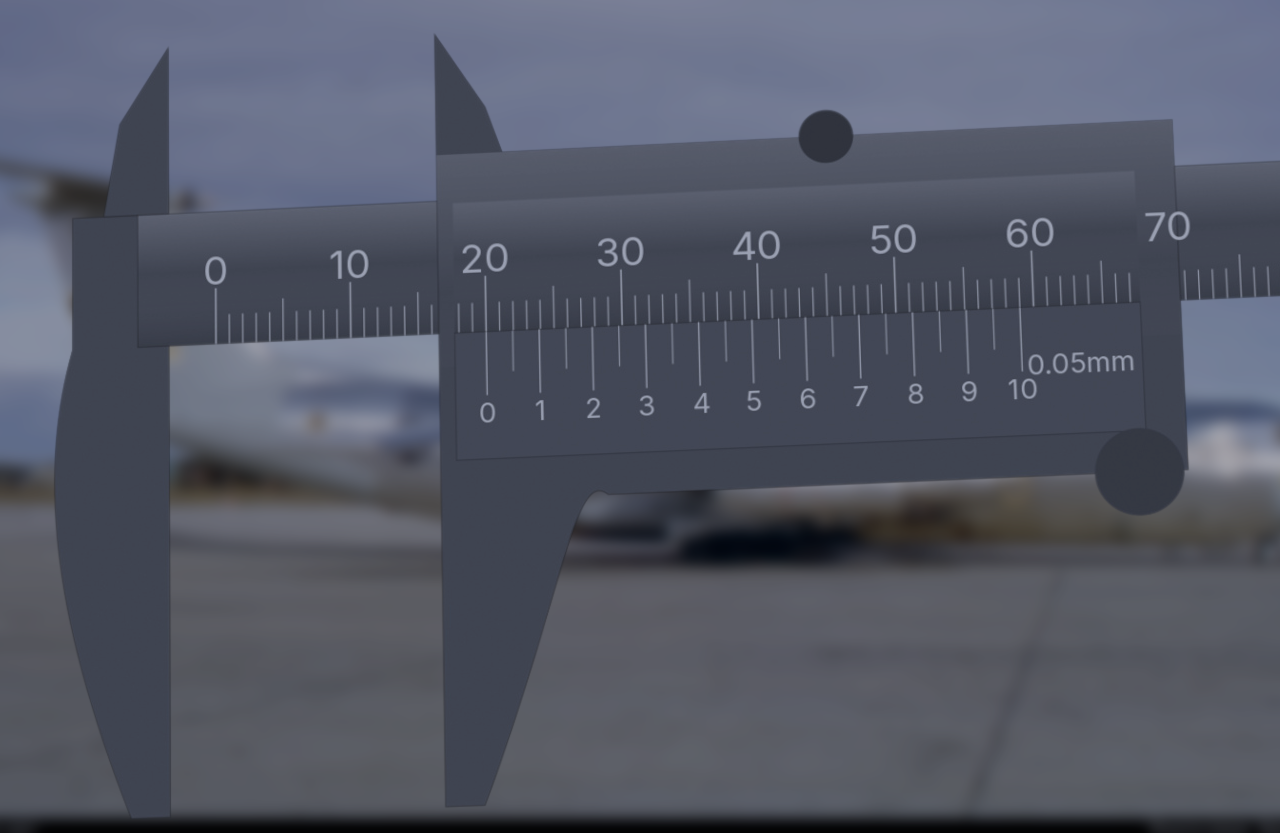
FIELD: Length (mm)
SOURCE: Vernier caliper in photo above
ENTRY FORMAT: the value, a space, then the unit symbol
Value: 20.0 mm
